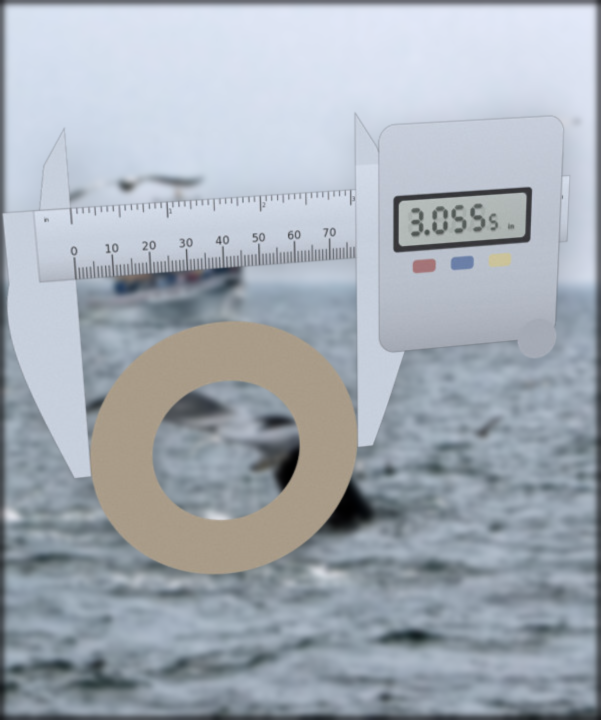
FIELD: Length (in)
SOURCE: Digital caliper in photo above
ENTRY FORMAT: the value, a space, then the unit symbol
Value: 3.0555 in
